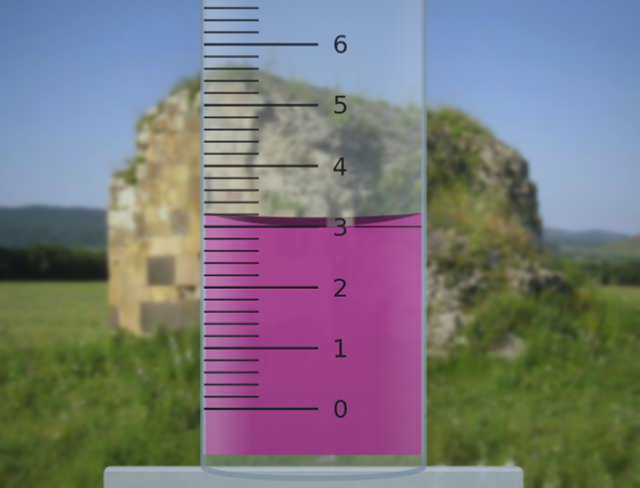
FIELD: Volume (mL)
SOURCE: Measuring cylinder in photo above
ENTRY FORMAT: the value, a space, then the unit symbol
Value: 3 mL
